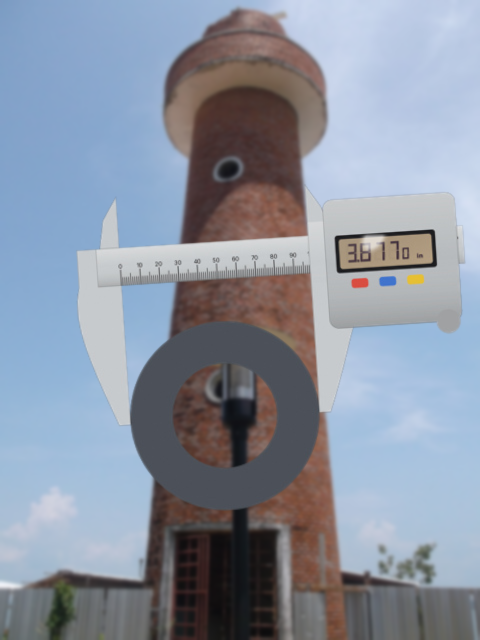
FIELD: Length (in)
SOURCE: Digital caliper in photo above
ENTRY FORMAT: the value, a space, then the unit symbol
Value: 3.8770 in
